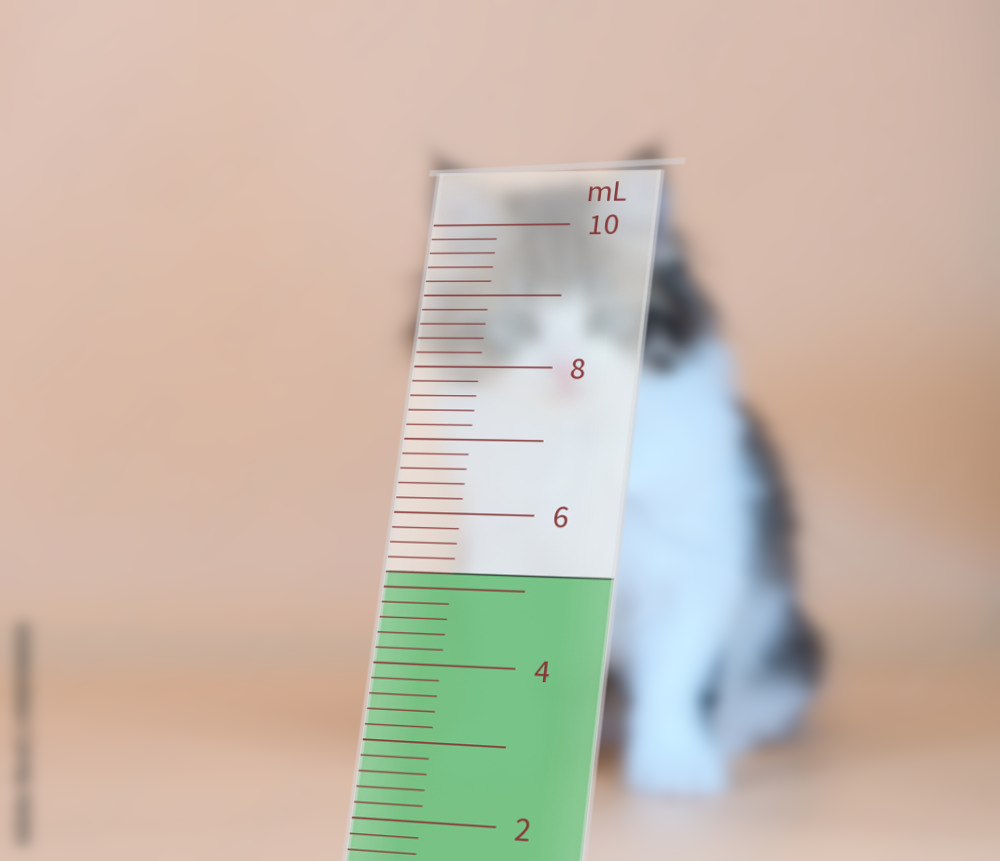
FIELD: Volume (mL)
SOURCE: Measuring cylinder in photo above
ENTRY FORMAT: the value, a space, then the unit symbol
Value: 5.2 mL
